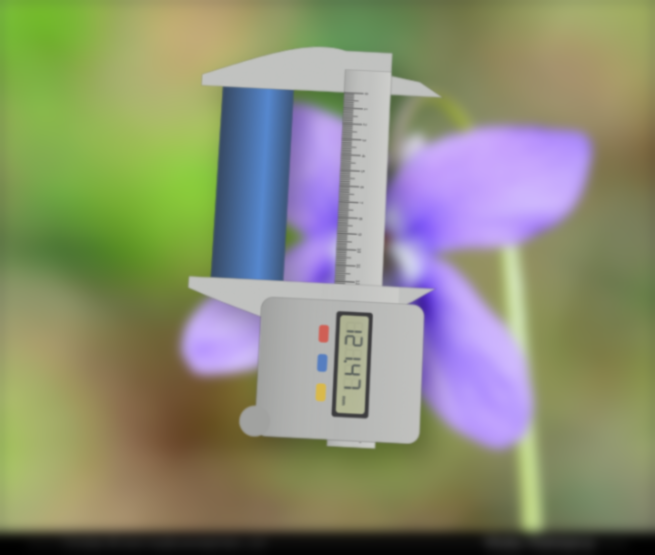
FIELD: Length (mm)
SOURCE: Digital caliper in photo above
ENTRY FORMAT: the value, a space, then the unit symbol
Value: 121.47 mm
